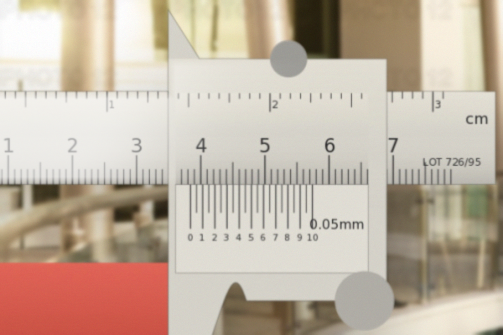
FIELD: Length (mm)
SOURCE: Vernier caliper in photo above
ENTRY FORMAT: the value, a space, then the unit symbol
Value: 38.4 mm
